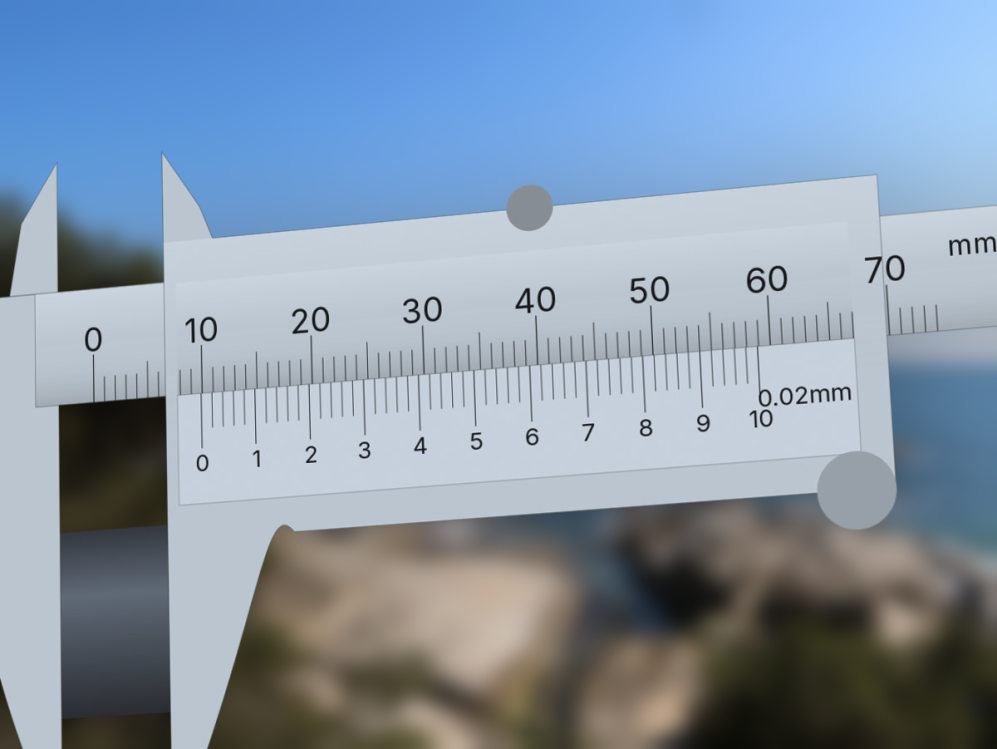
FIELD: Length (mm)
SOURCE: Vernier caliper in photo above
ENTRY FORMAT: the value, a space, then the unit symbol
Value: 9.9 mm
